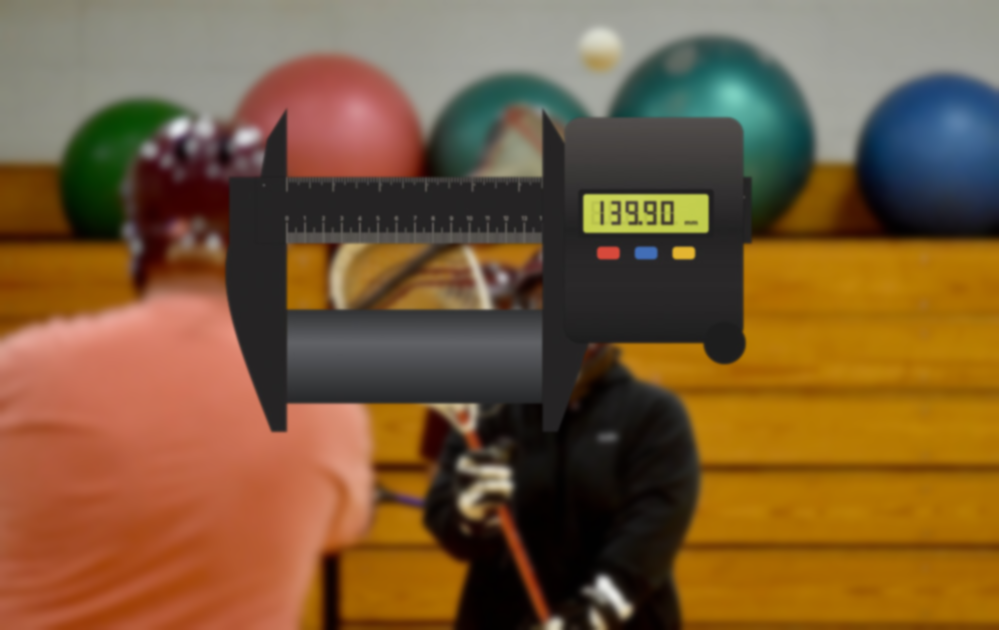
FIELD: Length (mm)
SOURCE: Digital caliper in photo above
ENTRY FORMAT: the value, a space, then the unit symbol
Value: 139.90 mm
